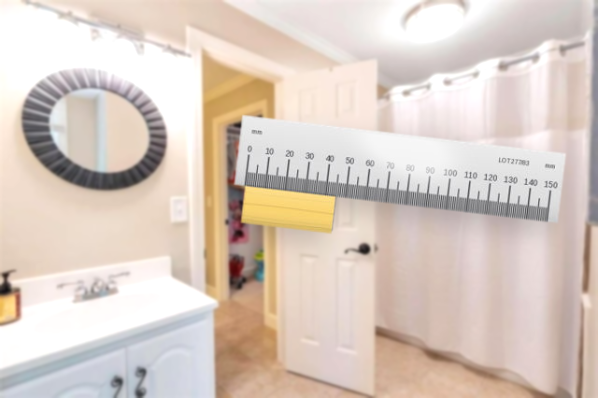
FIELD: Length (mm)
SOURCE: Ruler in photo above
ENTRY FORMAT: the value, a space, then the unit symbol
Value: 45 mm
